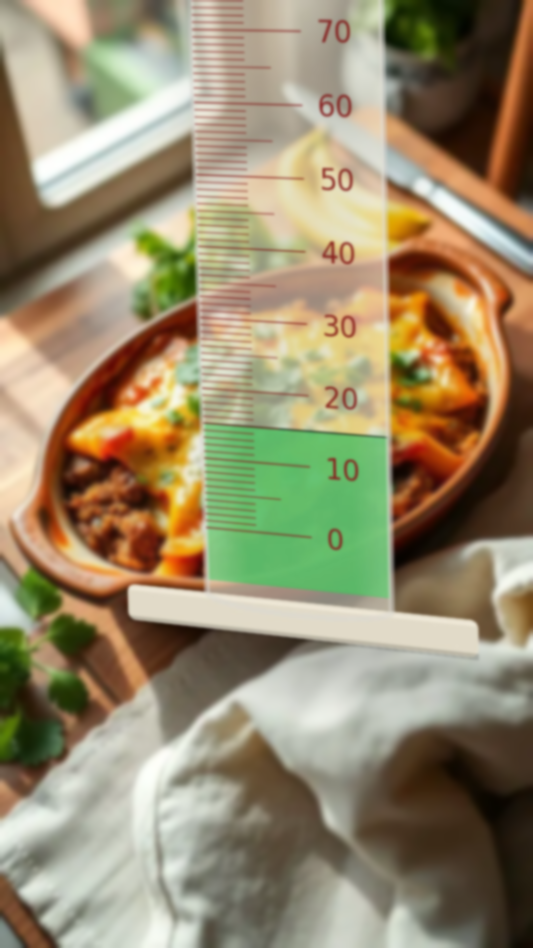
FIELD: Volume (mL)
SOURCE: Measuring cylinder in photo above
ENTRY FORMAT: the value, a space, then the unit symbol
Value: 15 mL
